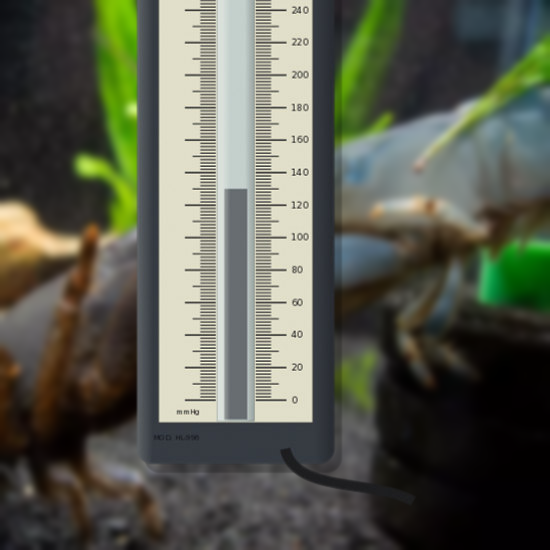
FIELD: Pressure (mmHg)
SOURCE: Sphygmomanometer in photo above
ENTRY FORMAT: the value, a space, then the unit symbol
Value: 130 mmHg
